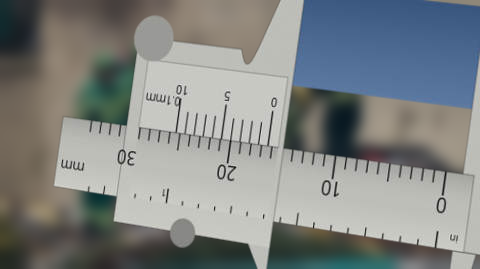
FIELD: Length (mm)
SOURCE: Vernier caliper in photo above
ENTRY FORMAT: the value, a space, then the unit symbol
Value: 16.4 mm
